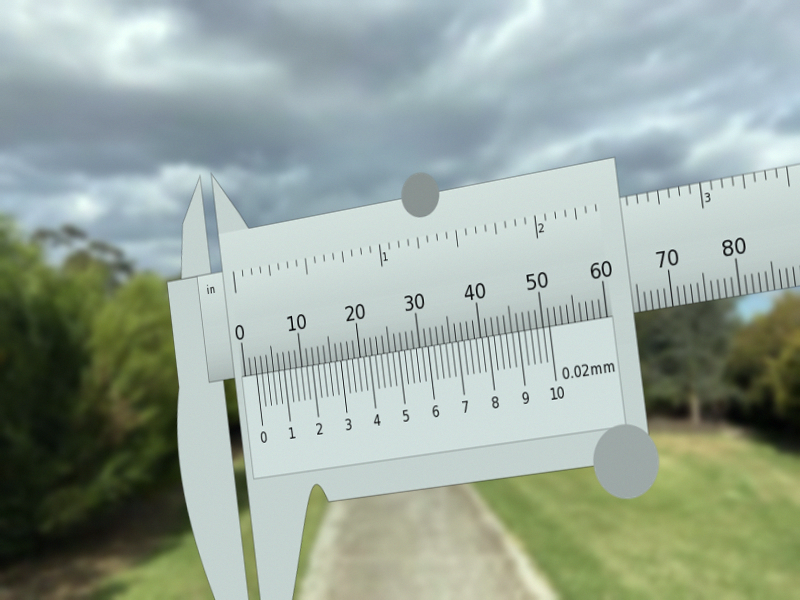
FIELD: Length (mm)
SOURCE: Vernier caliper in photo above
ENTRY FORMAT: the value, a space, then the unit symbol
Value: 2.0 mm
